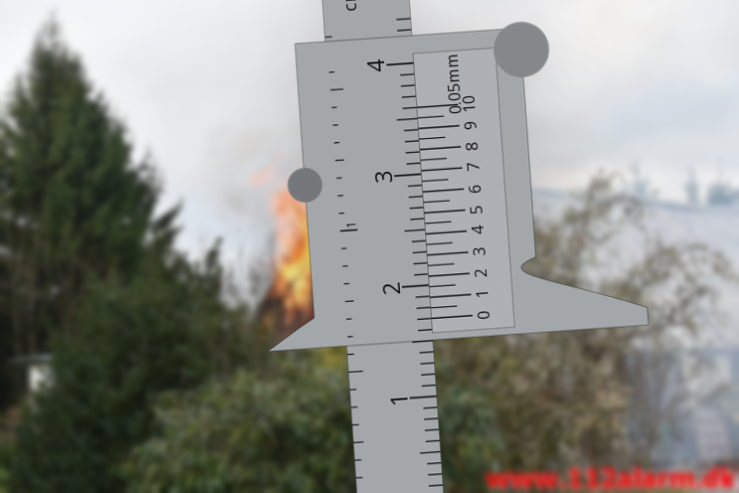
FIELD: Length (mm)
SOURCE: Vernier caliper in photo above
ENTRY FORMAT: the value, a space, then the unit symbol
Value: 17.0 mm
